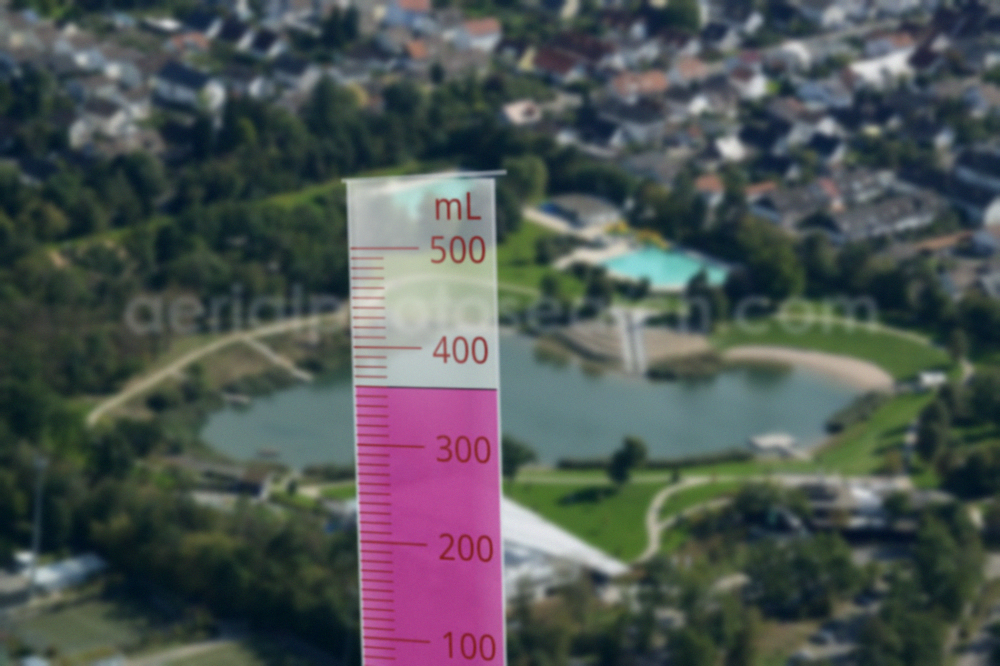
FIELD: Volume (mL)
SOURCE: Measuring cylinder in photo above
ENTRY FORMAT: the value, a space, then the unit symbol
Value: 360 mL
